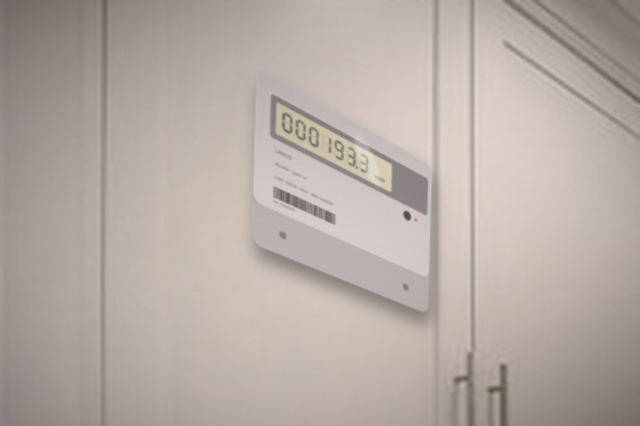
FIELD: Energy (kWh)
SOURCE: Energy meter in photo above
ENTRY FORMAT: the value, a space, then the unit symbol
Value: 193.3 kWh
